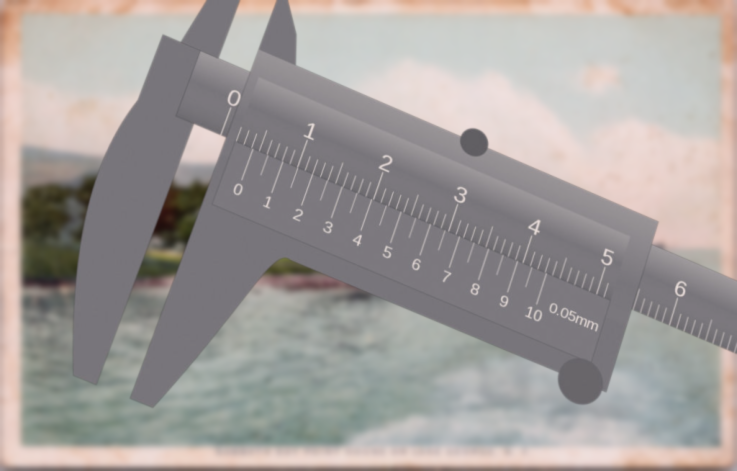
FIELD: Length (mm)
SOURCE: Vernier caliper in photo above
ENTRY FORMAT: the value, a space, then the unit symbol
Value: 4.2 mm
